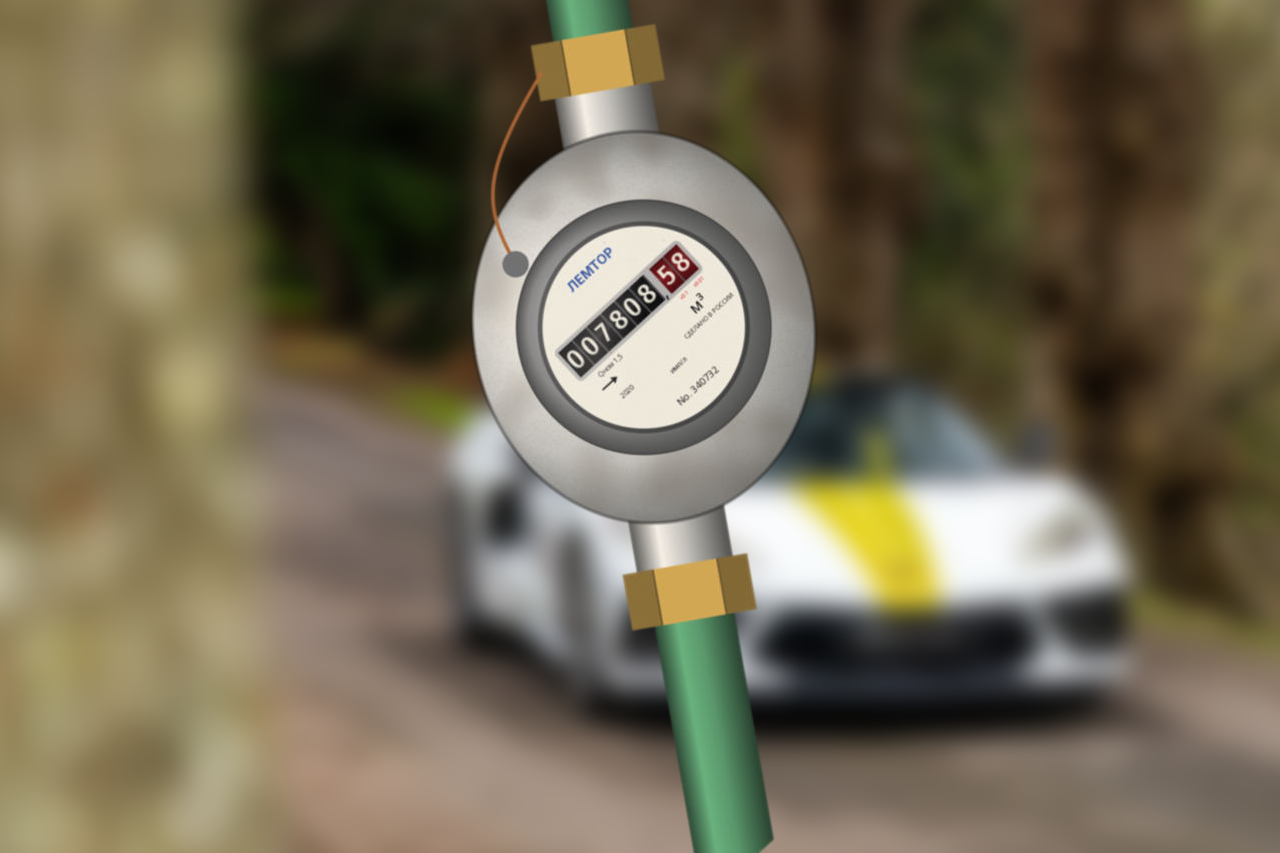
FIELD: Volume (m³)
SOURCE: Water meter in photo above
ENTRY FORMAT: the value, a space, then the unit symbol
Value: 7808.58 m³
